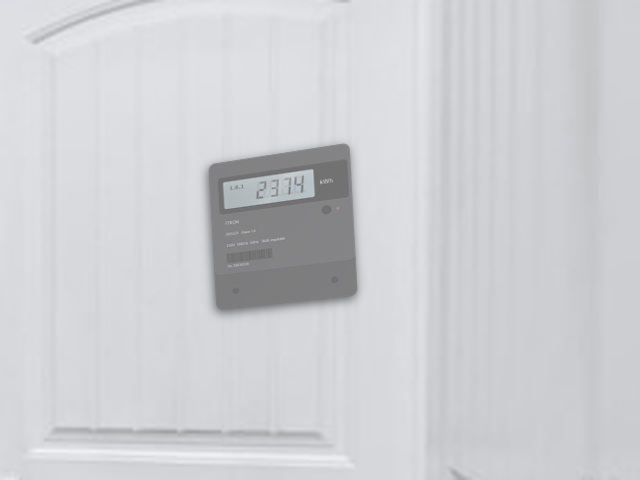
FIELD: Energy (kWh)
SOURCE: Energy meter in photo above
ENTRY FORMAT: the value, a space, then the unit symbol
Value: 2374 kWh
